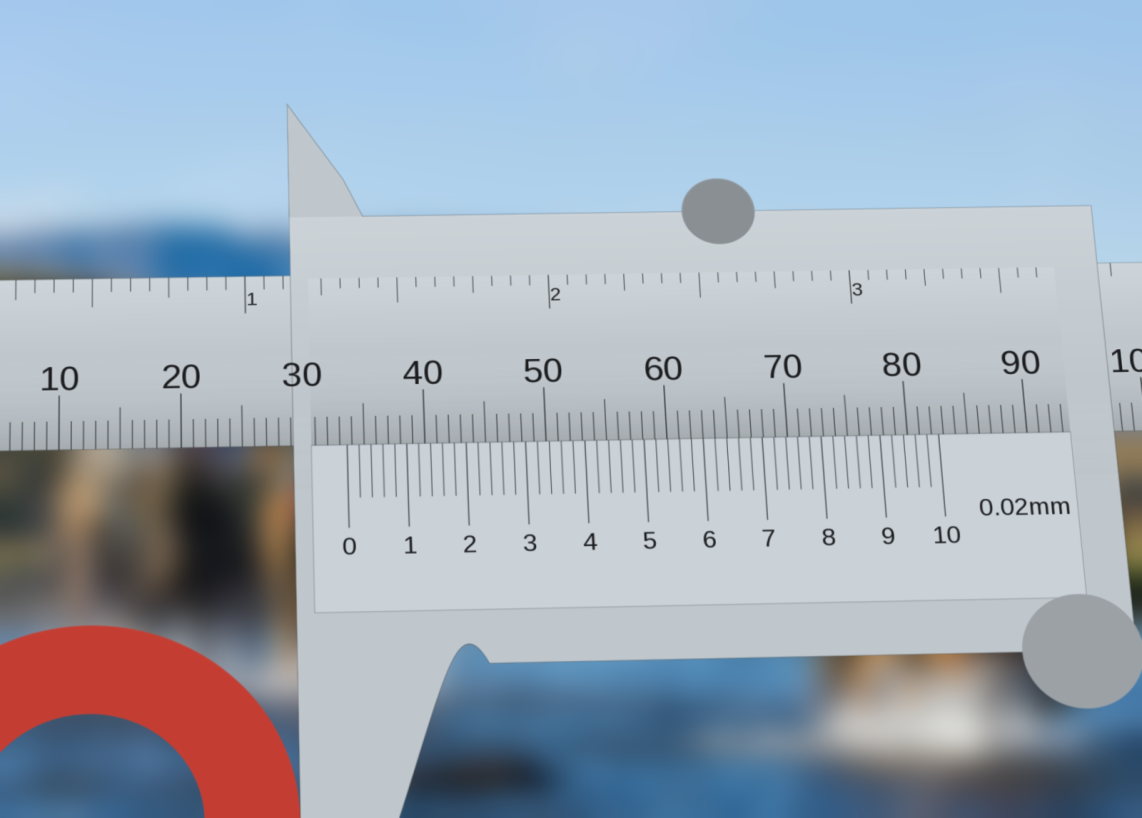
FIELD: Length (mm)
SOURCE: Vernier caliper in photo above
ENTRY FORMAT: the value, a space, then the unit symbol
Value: 33.6 mm
